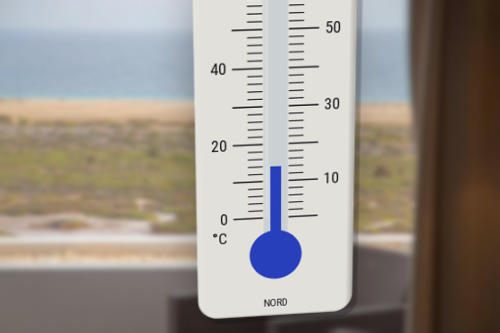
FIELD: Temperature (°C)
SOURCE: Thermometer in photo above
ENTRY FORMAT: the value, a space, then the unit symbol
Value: 14 °C
